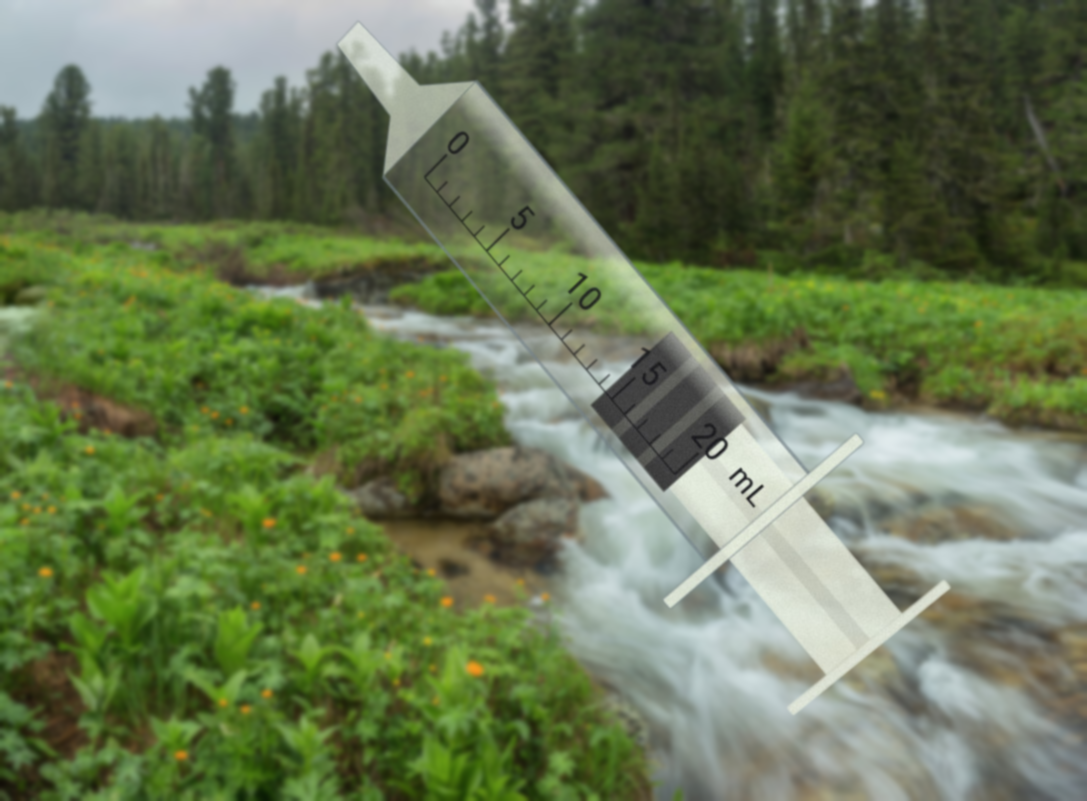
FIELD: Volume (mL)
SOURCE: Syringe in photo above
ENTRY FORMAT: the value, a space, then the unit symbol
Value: 14.5 mL
